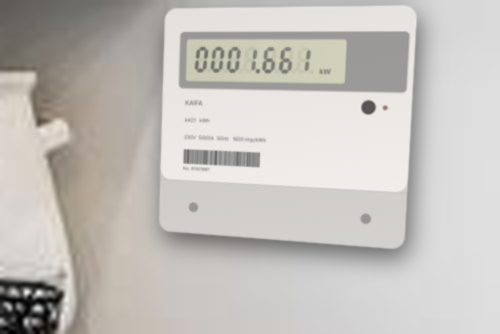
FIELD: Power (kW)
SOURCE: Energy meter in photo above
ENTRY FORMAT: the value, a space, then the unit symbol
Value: 1.661 kW
